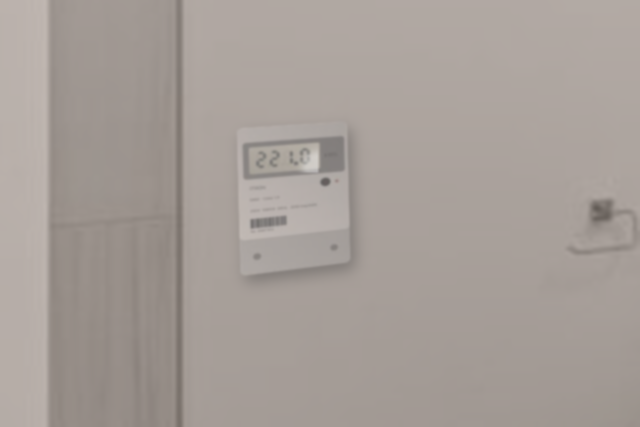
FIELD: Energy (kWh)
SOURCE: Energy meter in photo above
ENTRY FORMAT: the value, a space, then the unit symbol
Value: 221.0 kWh
